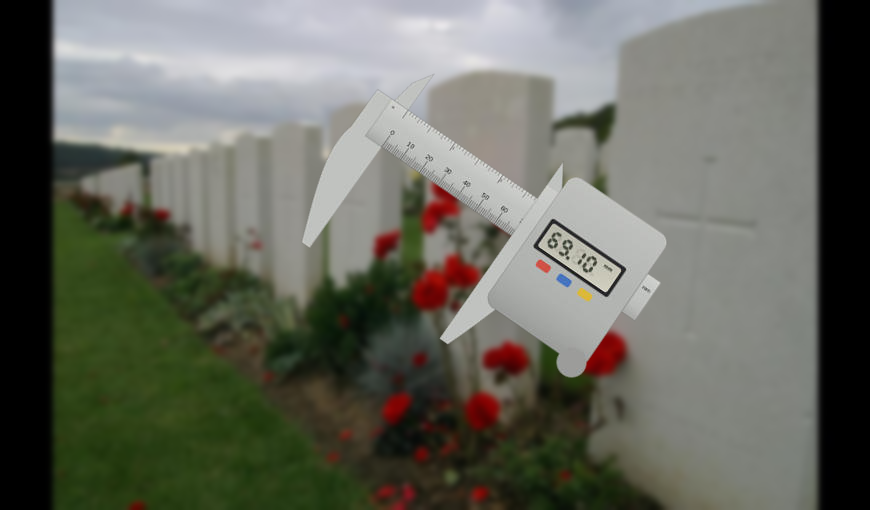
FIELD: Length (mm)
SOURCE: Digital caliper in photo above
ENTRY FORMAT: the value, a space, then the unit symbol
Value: 69.10 mm
